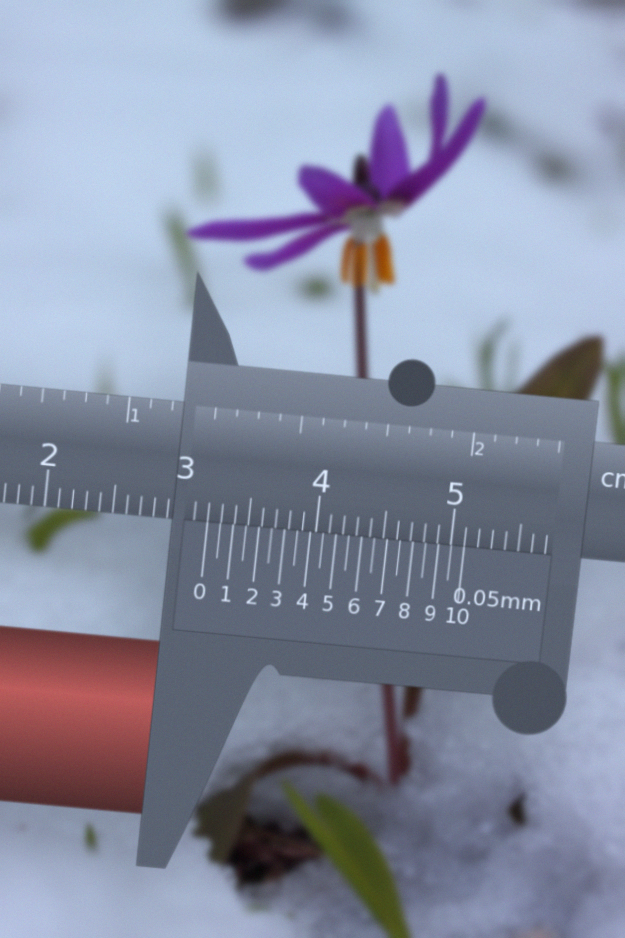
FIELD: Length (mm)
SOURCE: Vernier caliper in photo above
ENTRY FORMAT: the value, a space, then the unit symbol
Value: 32.0 mm
